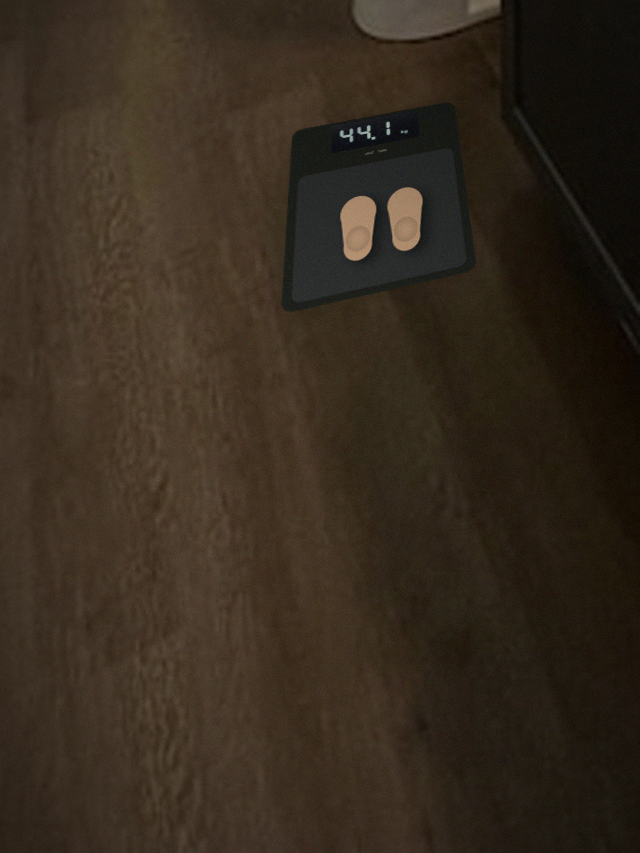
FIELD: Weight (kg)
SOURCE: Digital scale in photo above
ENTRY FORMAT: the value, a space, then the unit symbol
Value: 44.1 kg
